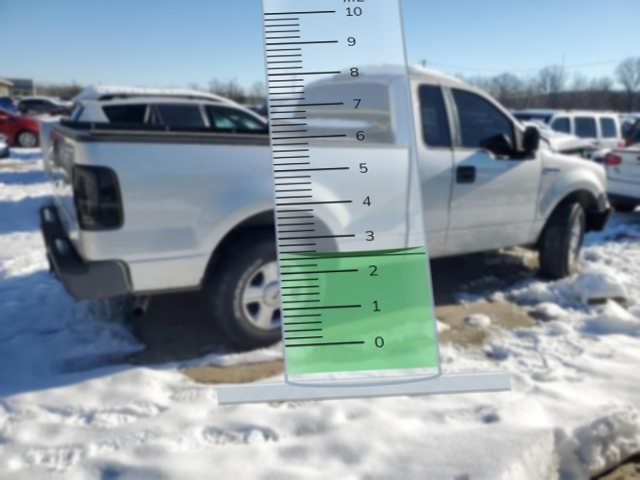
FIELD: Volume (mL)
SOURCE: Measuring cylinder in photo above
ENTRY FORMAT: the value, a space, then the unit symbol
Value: 2.4 mL
